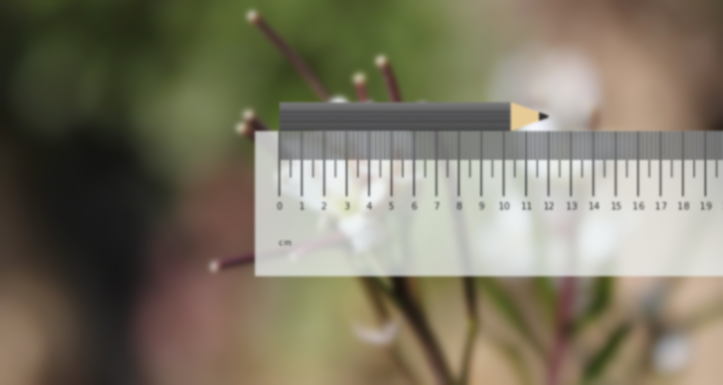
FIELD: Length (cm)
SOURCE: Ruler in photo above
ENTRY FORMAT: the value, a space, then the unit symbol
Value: 12 cm
